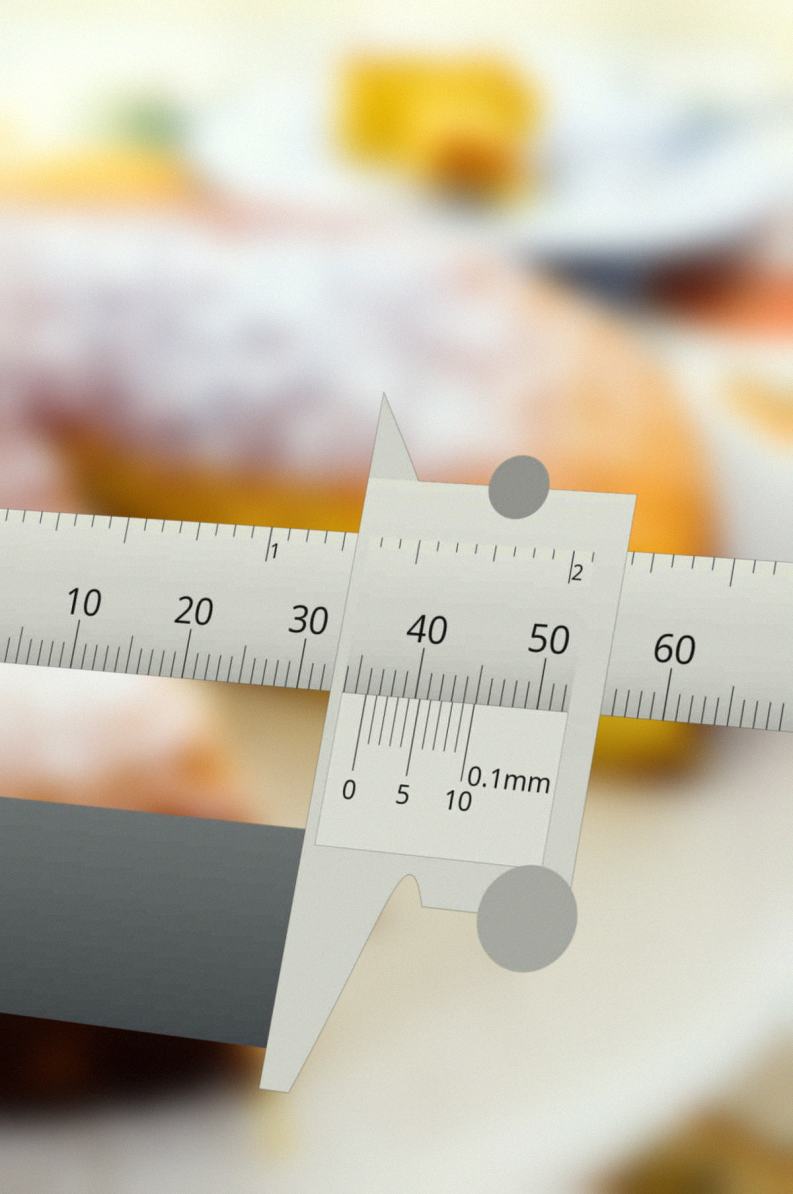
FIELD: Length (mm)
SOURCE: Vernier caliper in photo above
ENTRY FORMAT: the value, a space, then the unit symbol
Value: 35.9 mm
